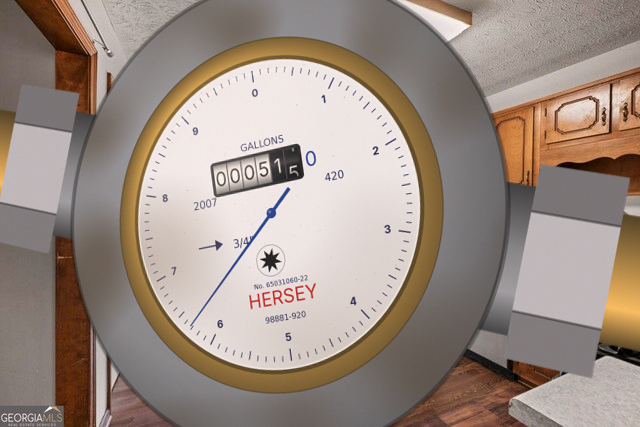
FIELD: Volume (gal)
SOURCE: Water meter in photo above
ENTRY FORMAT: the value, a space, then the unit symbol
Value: 5146.3 gal
